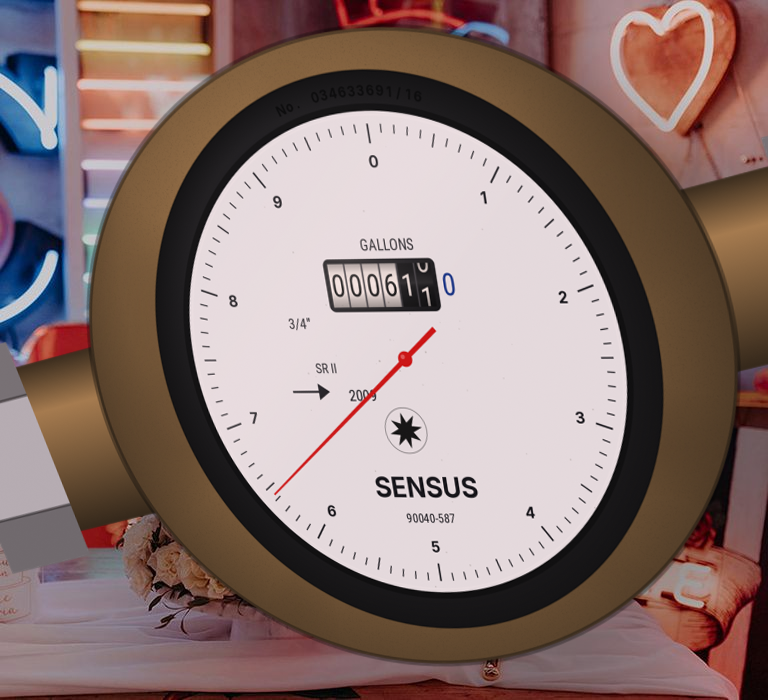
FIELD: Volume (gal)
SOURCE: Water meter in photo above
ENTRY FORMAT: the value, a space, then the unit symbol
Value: 6106.4 gal
